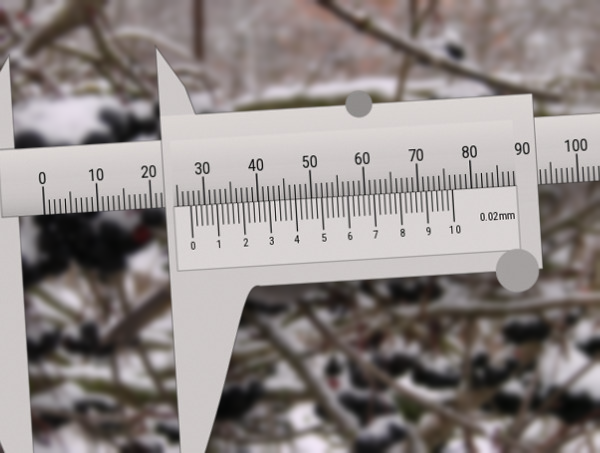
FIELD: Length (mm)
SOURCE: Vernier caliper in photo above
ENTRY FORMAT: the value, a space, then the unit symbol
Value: 27.4 mm
